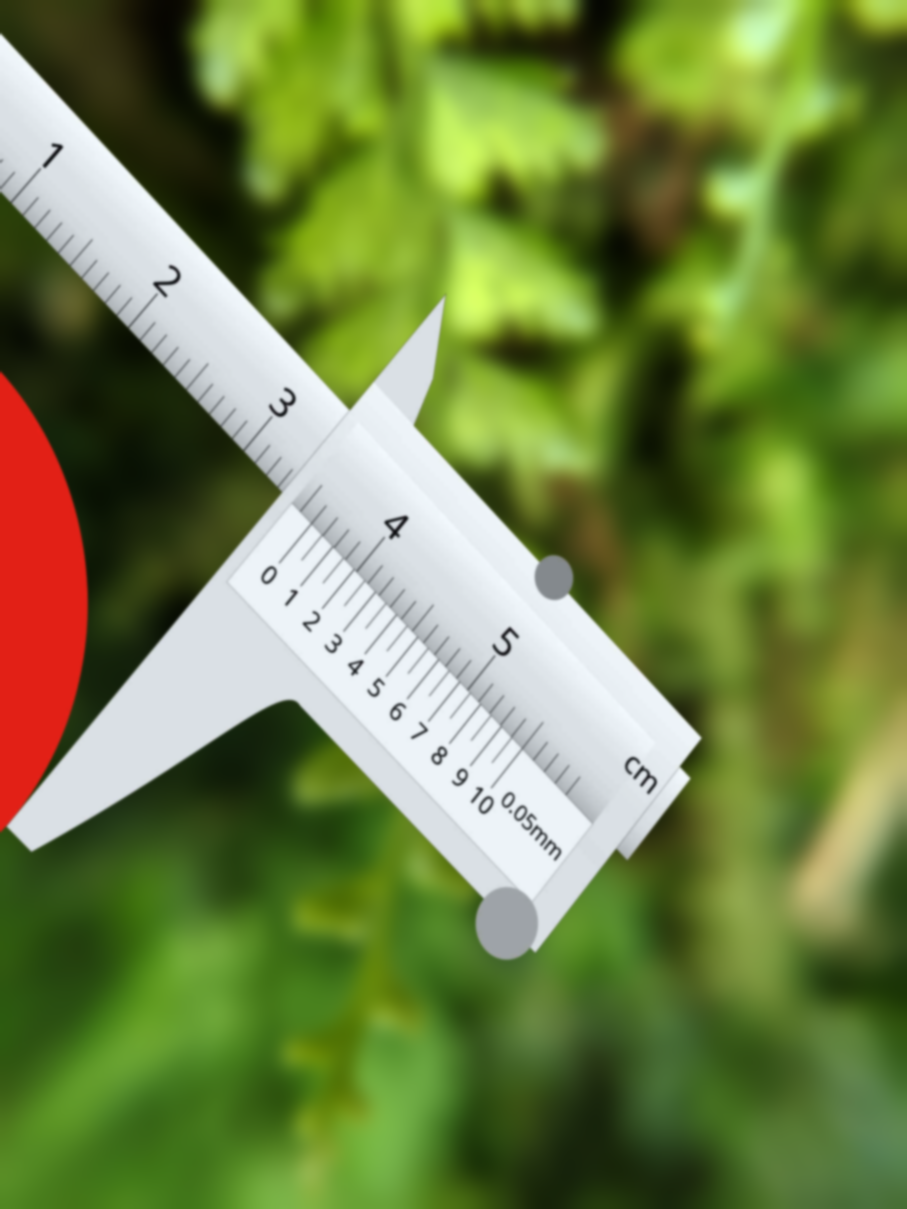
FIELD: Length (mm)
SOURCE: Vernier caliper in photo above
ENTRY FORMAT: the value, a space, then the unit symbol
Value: 36.0 mm
